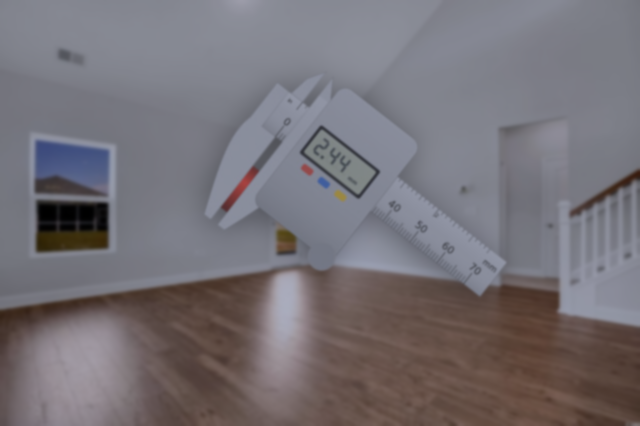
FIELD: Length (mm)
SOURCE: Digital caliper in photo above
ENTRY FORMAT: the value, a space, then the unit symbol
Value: 2.44 mm
